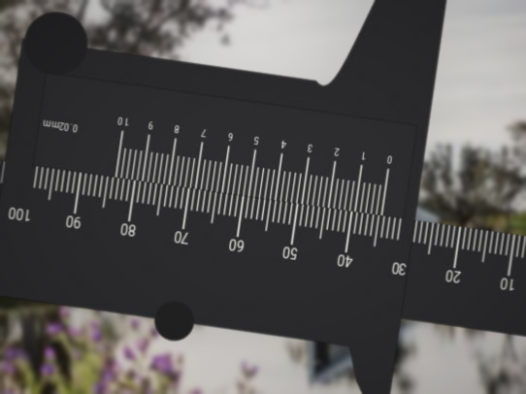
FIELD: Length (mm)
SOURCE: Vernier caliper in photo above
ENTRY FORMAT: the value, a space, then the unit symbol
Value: 34.5 mm
